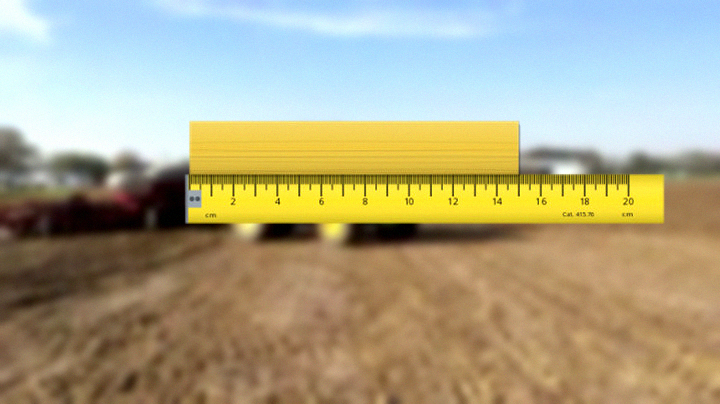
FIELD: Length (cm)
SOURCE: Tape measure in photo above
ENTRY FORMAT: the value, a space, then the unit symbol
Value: 15 cm
